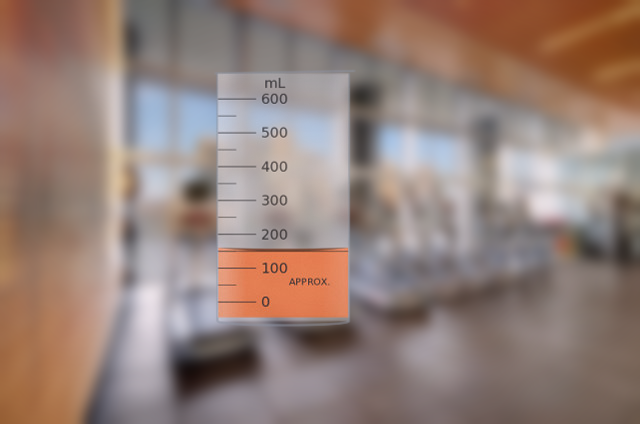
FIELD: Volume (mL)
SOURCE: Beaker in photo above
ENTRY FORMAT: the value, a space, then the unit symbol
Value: 150 mL
